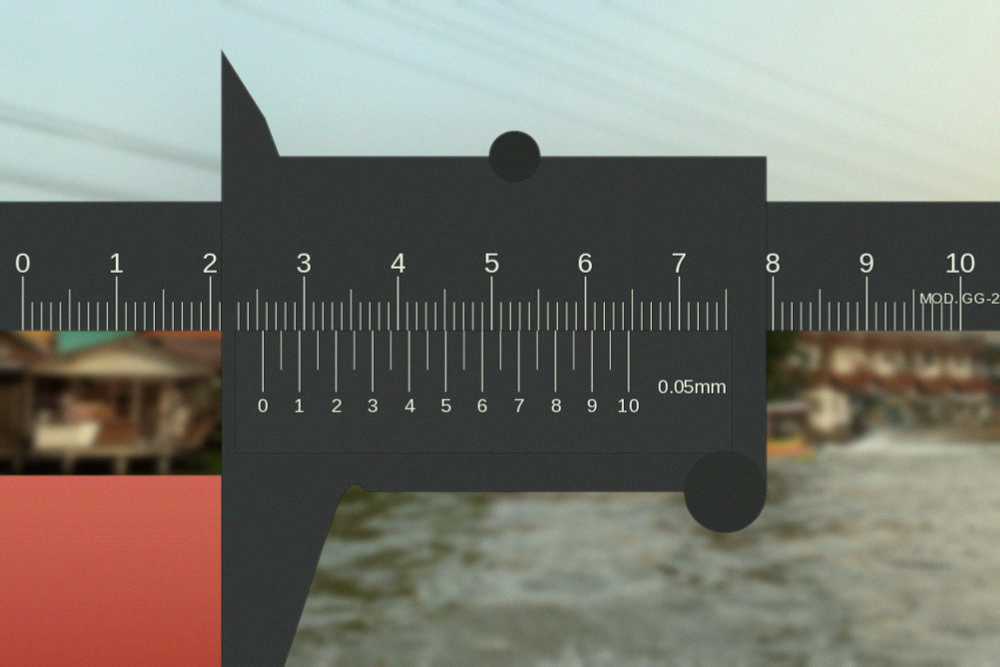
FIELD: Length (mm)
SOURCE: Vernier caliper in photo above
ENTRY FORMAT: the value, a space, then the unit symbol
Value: 25.6 mm
